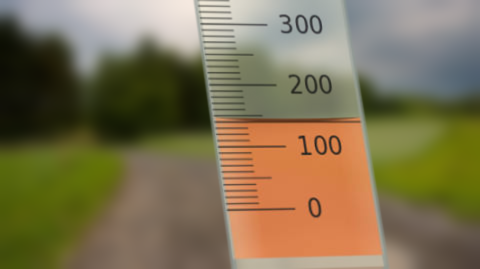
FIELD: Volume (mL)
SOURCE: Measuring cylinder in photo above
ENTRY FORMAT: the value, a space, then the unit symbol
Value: 140 mL
